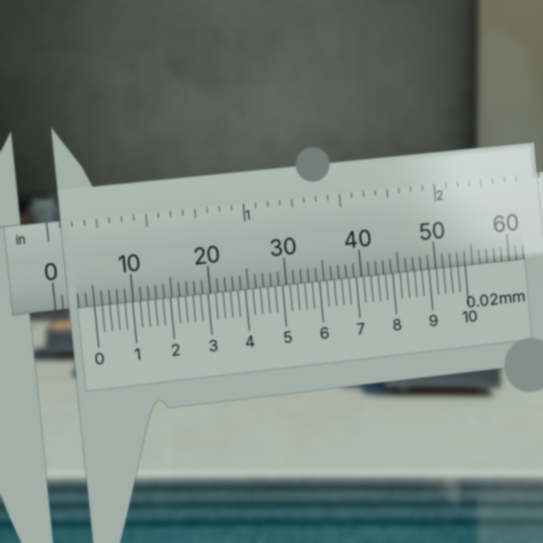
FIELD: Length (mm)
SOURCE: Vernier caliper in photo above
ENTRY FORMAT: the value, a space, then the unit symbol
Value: 5.0 mm
